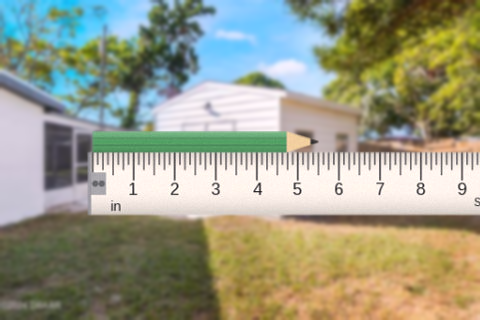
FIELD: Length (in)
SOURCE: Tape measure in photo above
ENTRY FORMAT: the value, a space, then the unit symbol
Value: 5.5 in
